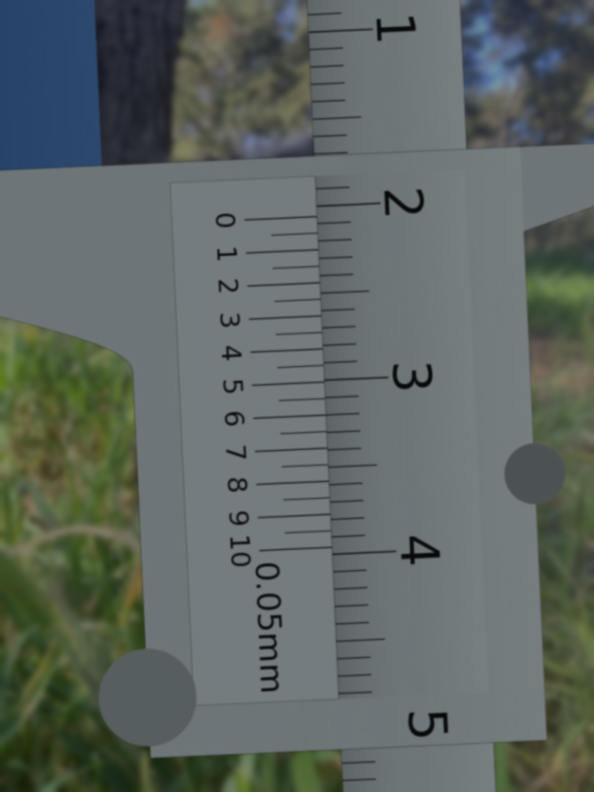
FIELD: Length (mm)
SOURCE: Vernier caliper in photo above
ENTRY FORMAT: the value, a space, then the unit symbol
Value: 20.6 mm
